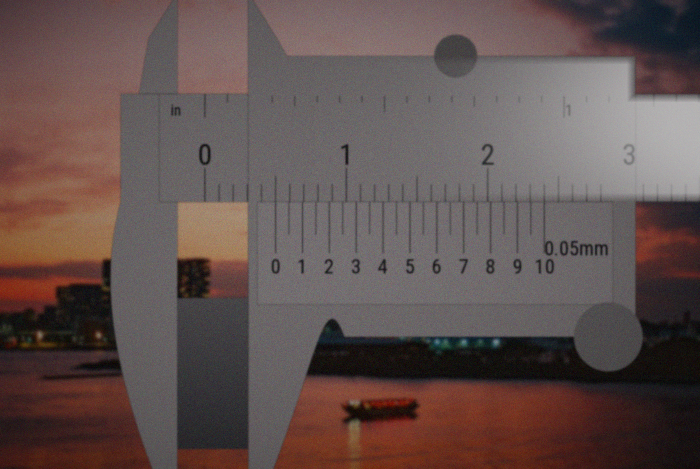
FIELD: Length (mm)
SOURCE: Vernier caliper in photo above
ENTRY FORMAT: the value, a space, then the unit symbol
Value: 5.0 mm
